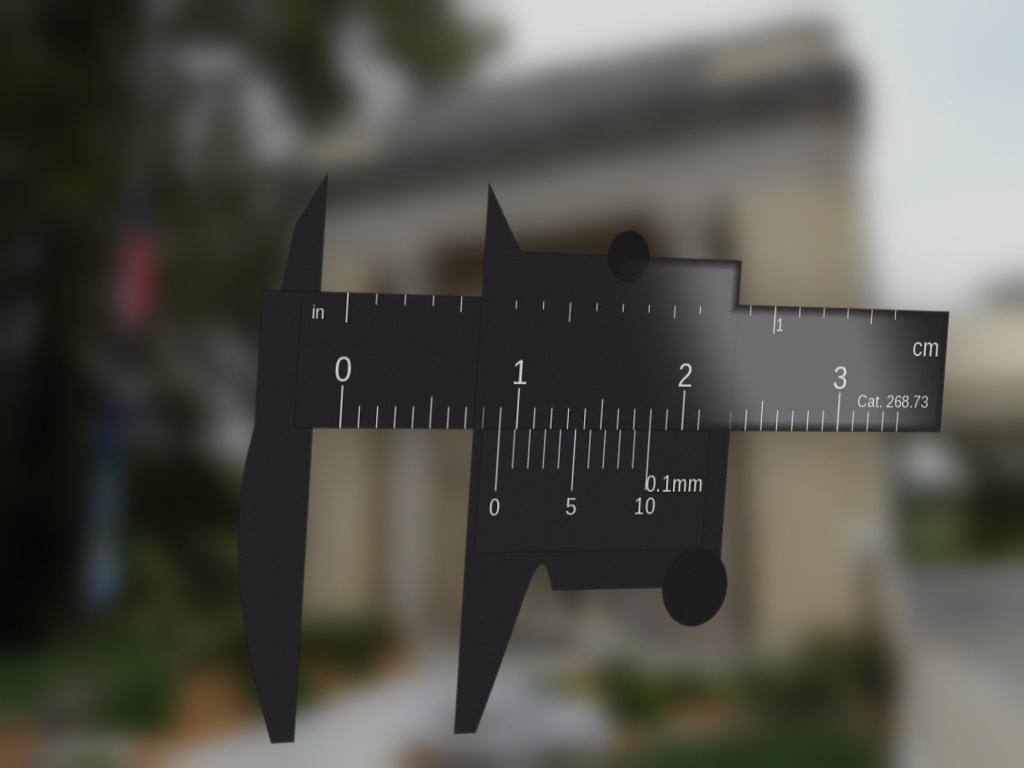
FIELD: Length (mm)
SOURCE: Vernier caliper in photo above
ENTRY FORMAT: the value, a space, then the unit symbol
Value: 9.0 mm
